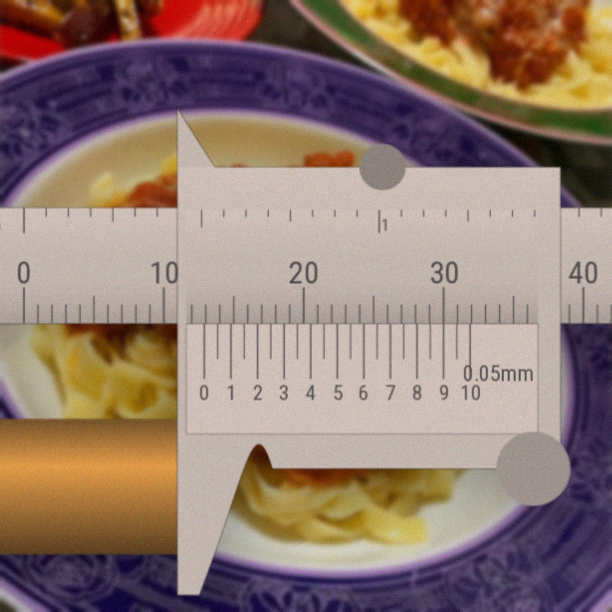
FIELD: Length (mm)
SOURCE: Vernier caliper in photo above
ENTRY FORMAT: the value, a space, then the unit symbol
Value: 12.9 mm
